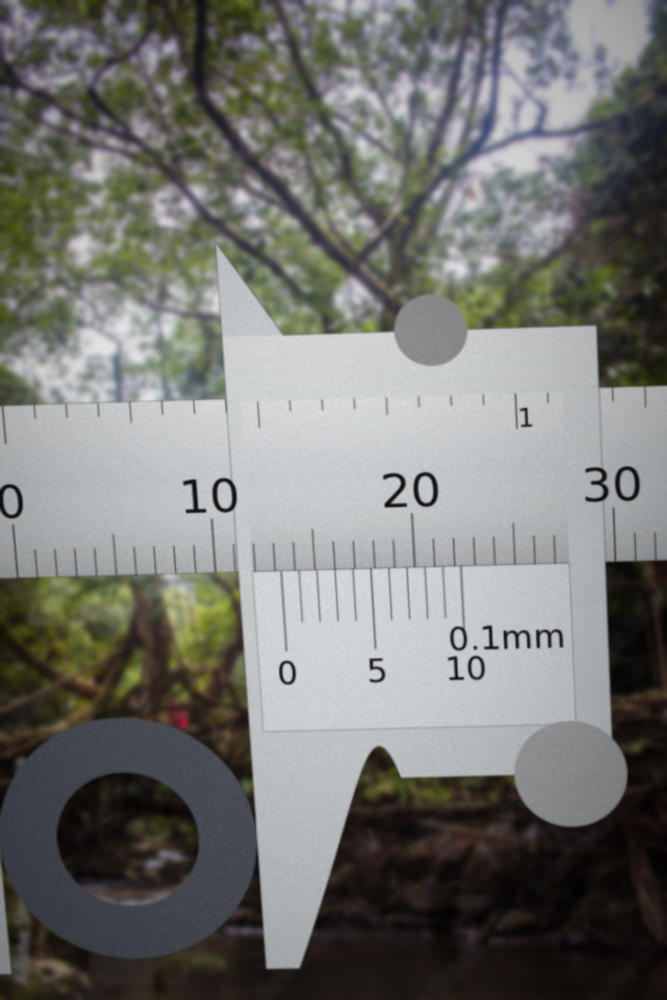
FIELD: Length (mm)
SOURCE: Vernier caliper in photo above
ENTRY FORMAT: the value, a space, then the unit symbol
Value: 13.3 mm
